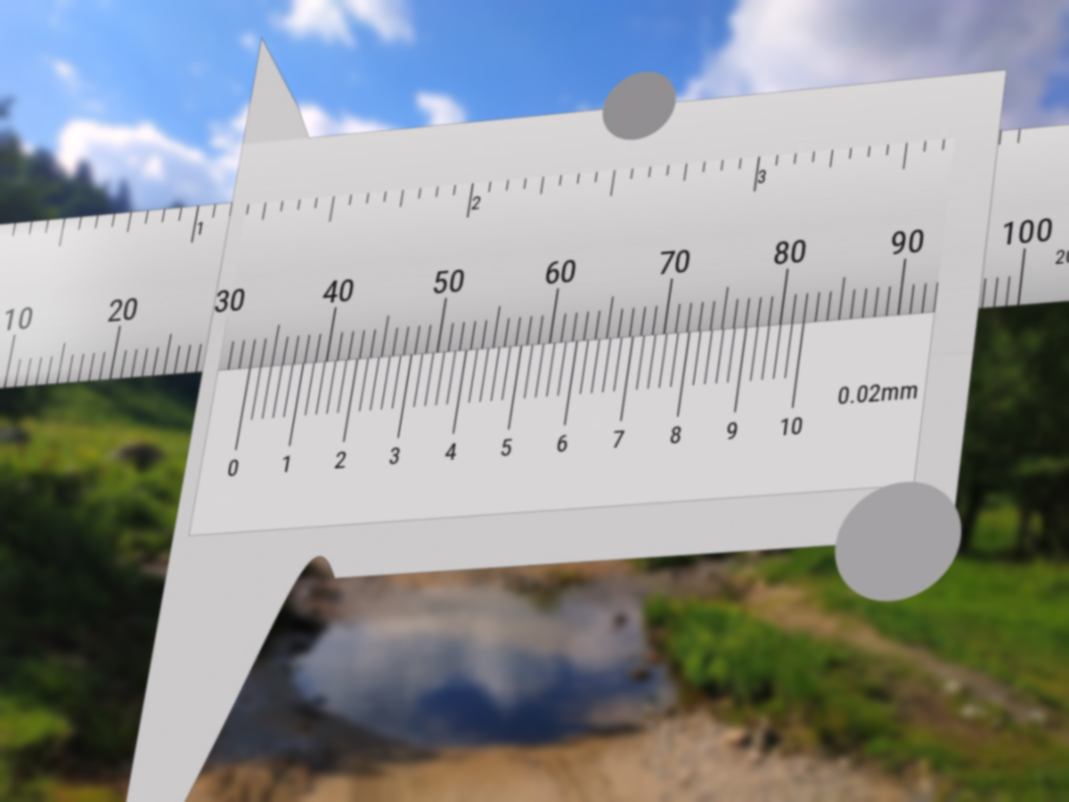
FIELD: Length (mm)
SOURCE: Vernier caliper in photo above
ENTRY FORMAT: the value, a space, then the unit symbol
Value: 33.0 mm
